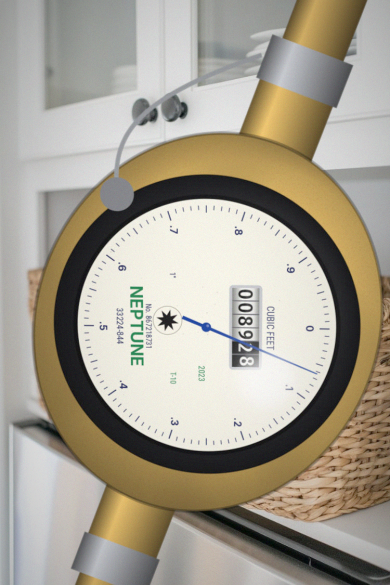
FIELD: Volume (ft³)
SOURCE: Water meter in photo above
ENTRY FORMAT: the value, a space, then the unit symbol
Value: 8928.06 ft³
